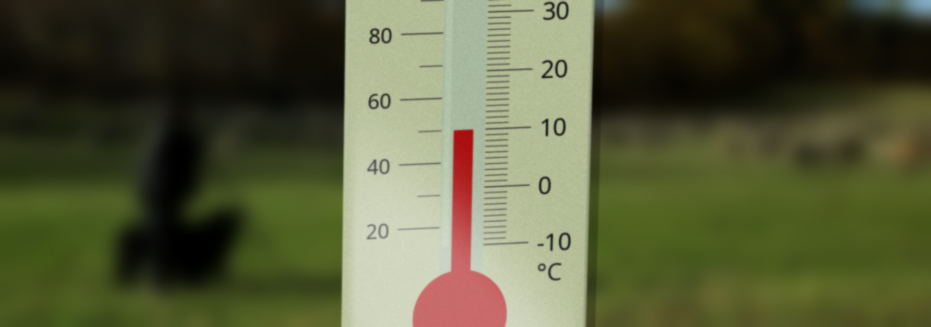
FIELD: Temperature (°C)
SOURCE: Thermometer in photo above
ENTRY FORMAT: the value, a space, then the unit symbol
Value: 10 °C
